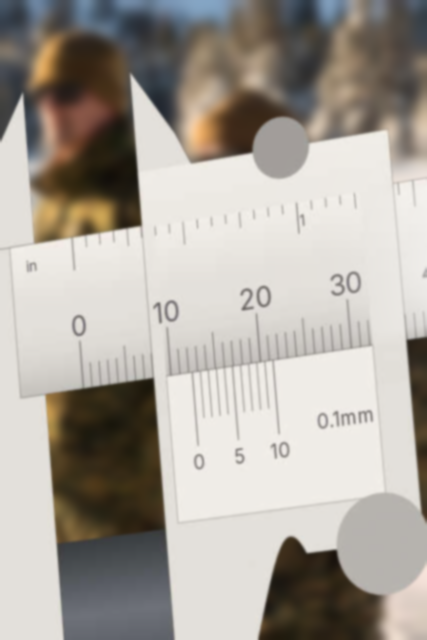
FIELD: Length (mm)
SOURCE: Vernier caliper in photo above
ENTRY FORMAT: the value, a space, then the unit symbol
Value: 12.4 mm
